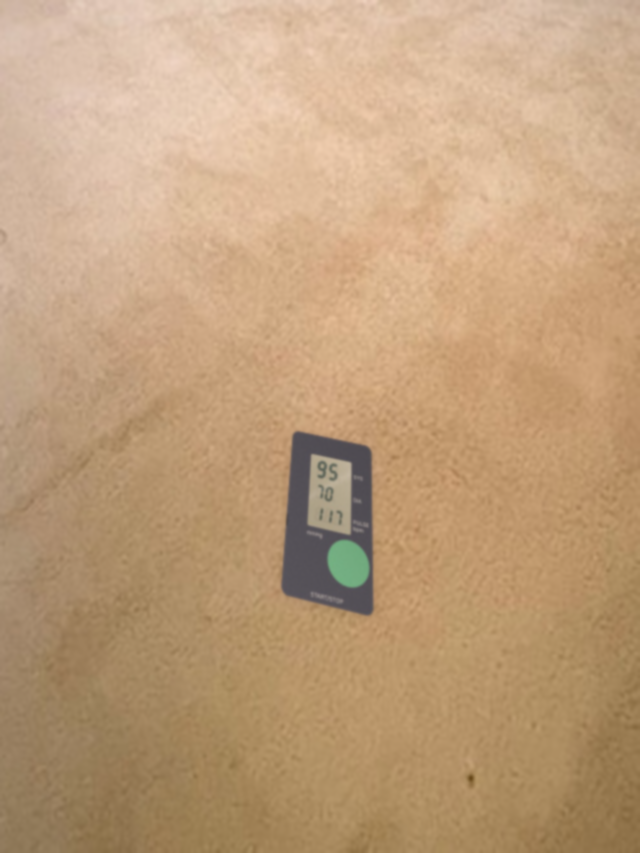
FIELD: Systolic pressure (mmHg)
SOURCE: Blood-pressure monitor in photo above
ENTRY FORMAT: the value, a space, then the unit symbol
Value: 95 mmHg
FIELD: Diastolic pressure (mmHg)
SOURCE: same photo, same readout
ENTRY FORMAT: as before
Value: 70 mmHg
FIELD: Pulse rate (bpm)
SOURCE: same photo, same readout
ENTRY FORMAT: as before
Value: 117 bpm
